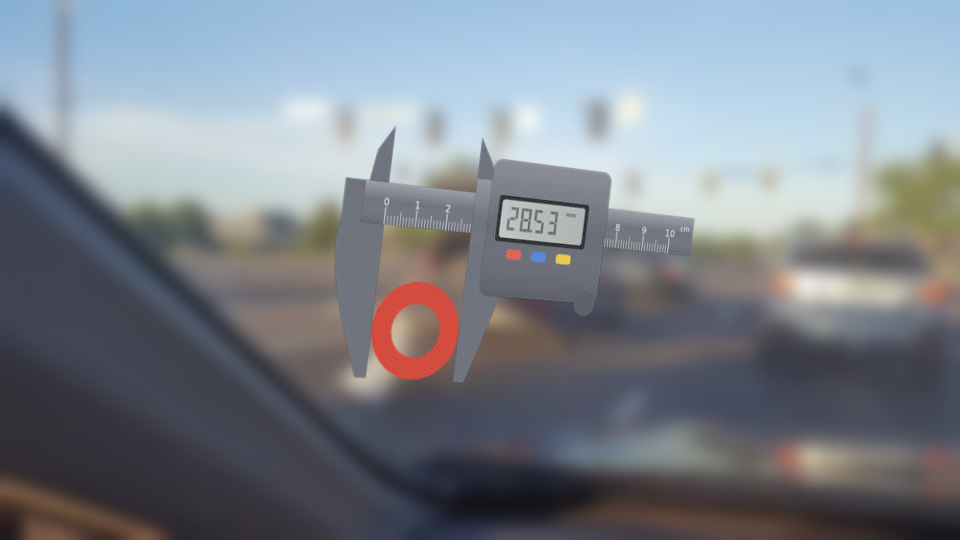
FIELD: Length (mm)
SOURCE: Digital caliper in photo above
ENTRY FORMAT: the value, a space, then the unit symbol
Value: 28.53 mm
